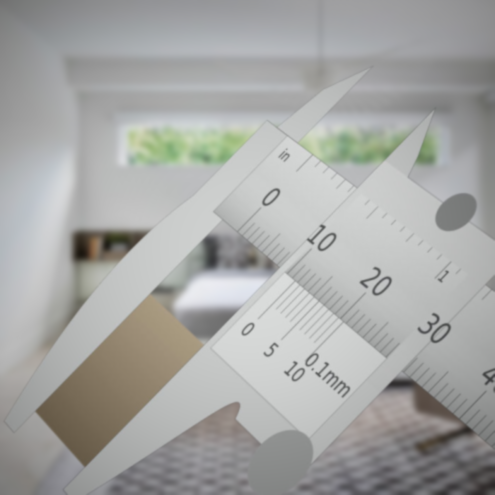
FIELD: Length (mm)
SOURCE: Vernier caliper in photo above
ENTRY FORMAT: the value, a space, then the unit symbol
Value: 11.6 mm
